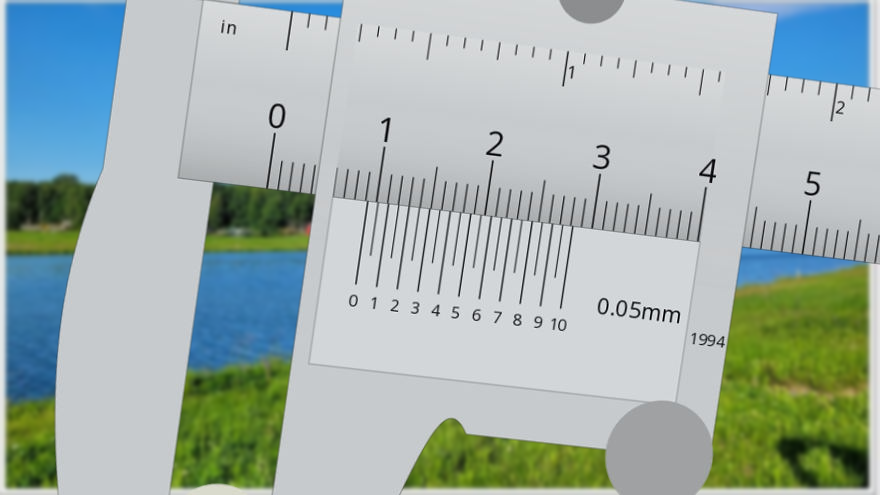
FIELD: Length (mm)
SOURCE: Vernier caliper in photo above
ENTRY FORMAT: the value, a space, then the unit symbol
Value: 9.2 mm
